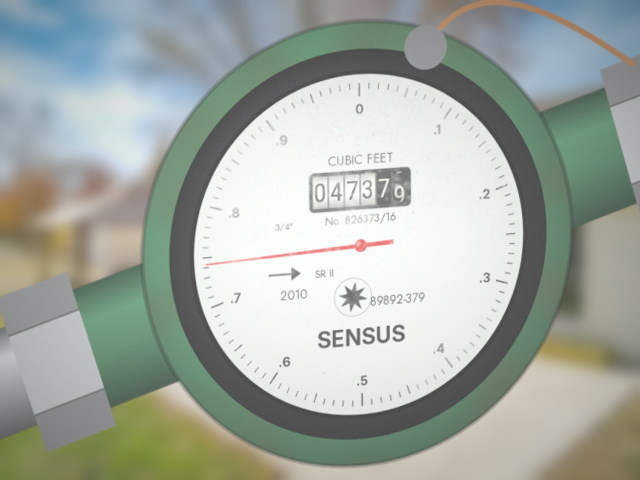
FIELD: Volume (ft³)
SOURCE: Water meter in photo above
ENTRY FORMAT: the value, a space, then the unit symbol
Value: 47378.74 ft³
